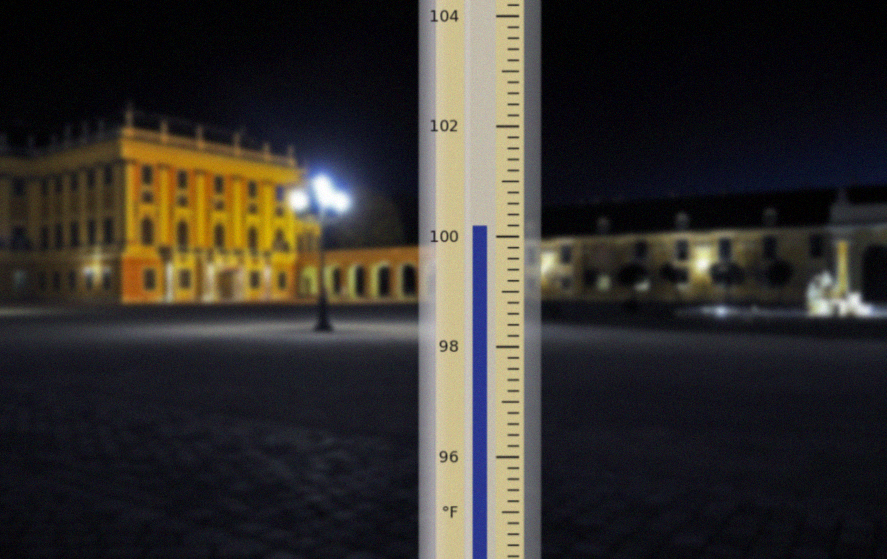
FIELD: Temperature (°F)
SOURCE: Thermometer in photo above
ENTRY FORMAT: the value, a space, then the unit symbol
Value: 100.2 °F
